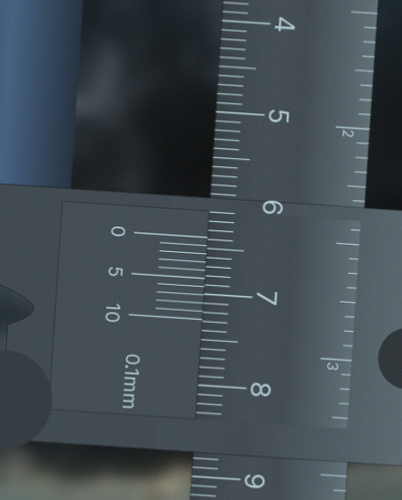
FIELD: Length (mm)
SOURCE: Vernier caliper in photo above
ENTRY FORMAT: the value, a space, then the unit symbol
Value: 63.8 mm
